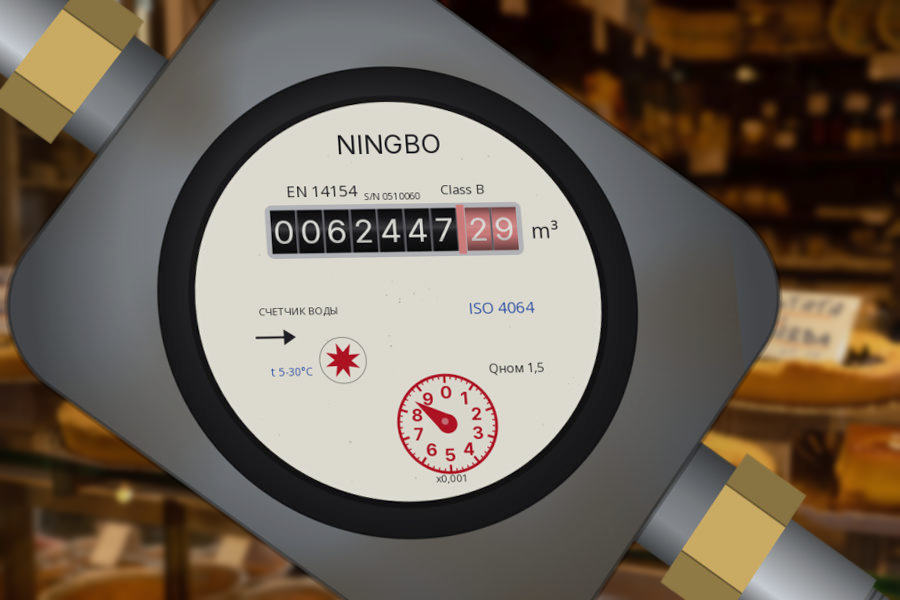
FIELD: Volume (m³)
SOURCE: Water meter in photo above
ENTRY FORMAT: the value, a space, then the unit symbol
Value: 62447.298 m³
